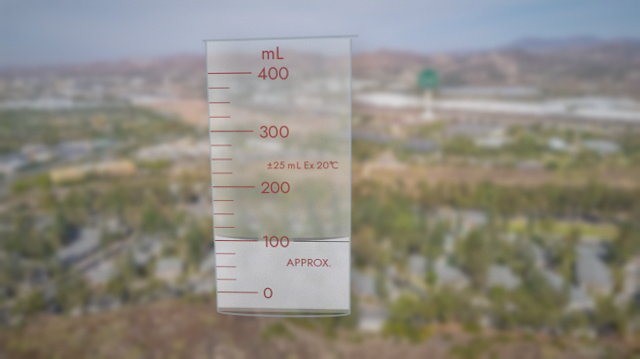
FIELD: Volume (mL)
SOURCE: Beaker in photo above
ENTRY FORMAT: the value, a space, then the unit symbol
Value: 100 mL
